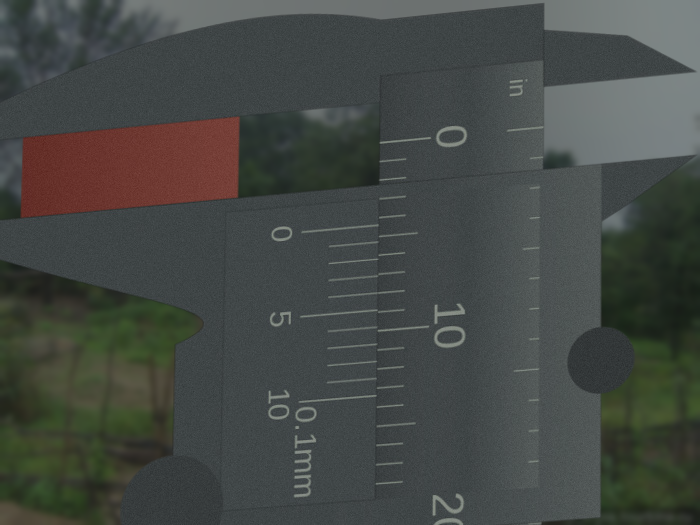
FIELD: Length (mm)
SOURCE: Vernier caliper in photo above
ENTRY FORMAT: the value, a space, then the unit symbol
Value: 4.4 mm
